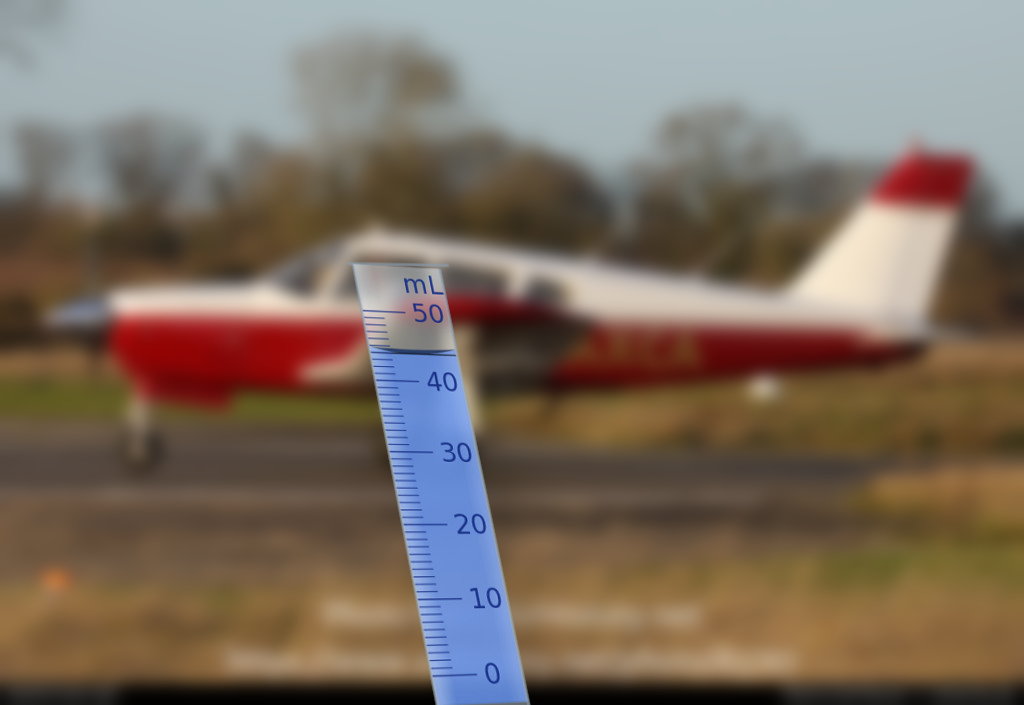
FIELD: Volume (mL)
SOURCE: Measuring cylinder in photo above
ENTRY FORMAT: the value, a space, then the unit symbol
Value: 44 mL
